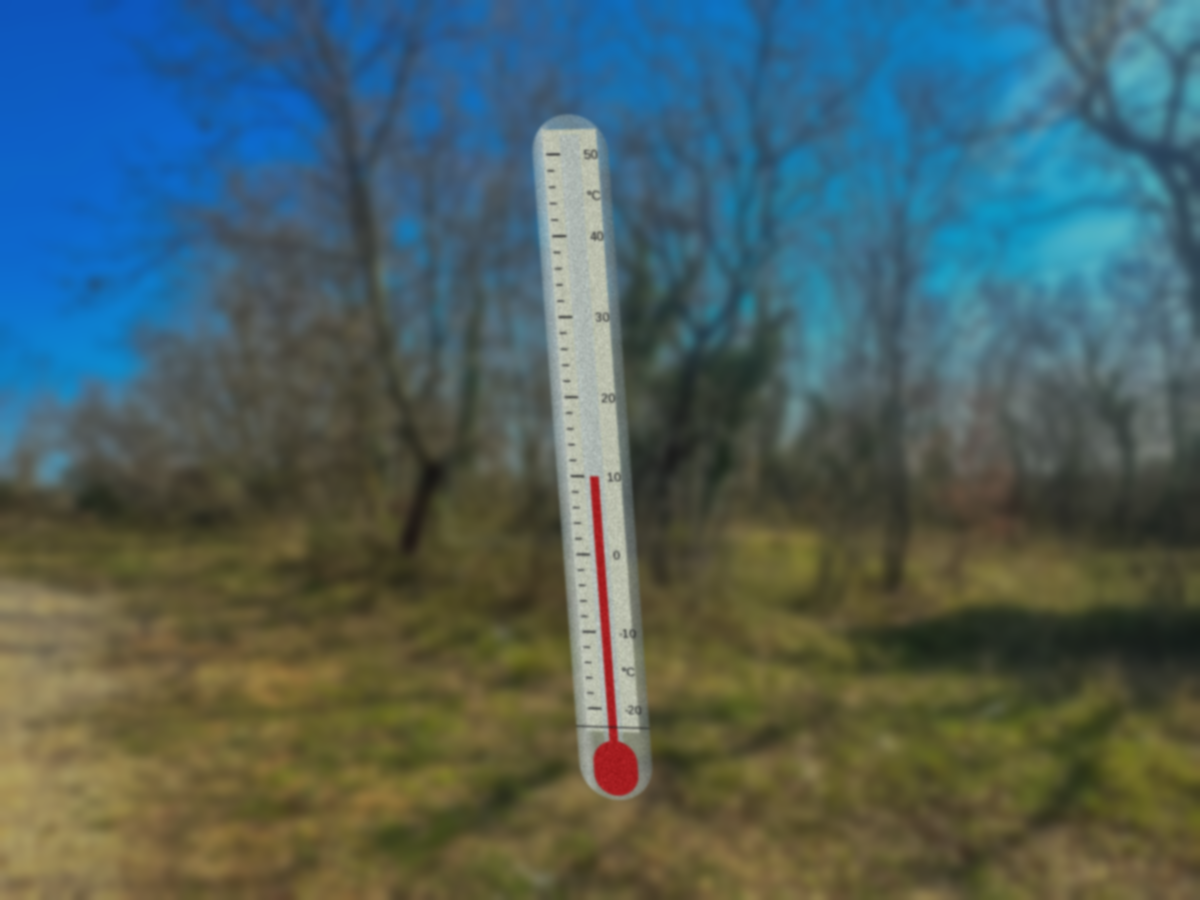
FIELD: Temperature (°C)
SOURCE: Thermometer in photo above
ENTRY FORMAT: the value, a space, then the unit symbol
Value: 10 °C
